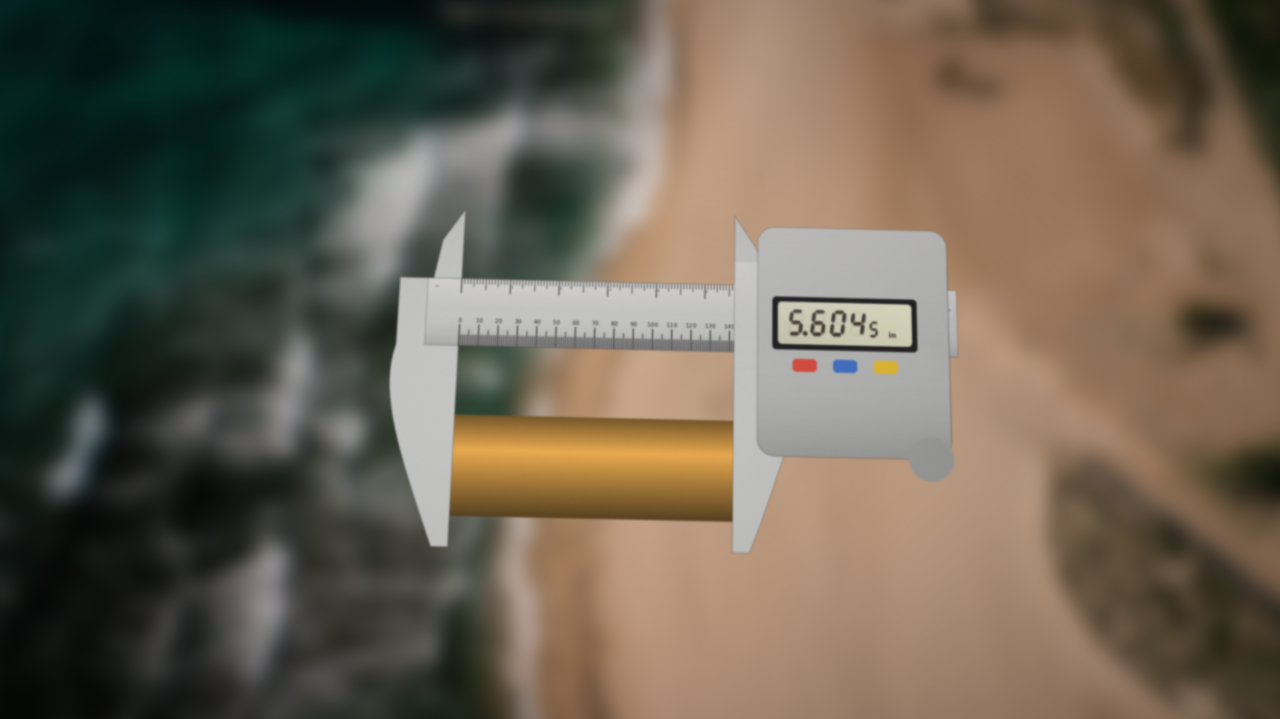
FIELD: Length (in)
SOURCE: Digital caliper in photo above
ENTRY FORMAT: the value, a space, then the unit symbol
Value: 5.6045 in
